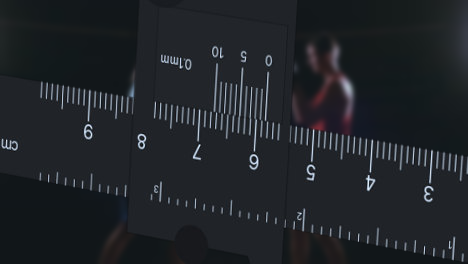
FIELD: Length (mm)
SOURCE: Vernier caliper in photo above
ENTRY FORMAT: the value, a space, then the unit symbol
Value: 58.4 mm
